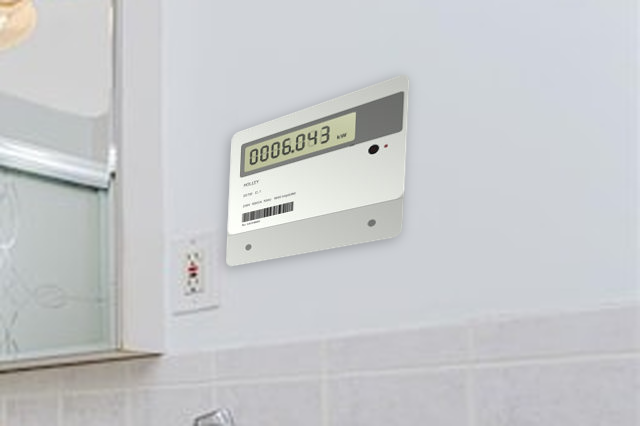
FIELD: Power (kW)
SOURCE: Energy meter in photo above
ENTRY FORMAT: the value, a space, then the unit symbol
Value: 6.043 kW
